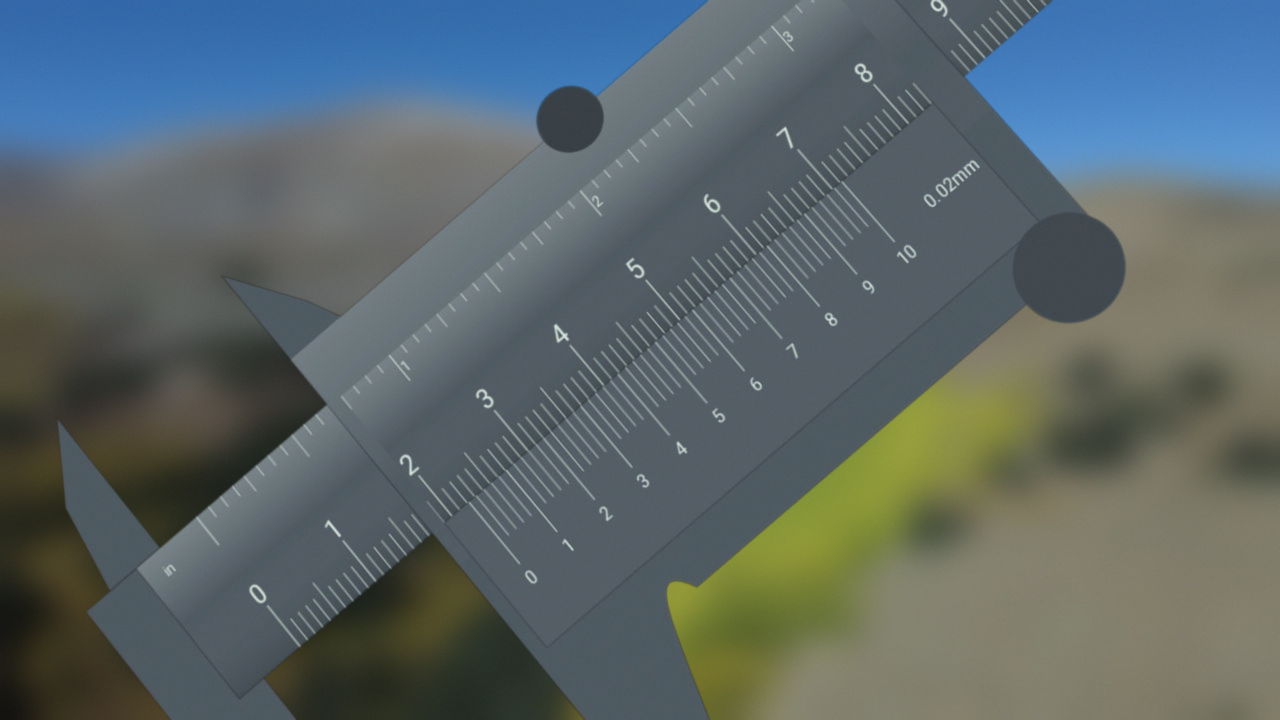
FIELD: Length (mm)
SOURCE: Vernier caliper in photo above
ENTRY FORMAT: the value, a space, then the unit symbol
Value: 22.2 mm
